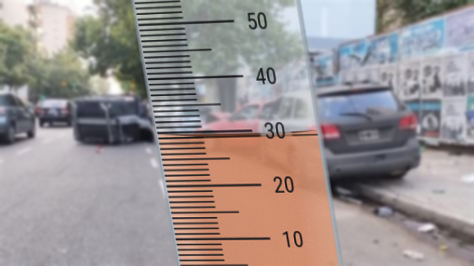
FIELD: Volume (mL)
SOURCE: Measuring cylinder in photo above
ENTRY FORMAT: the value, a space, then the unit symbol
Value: 29 mL
